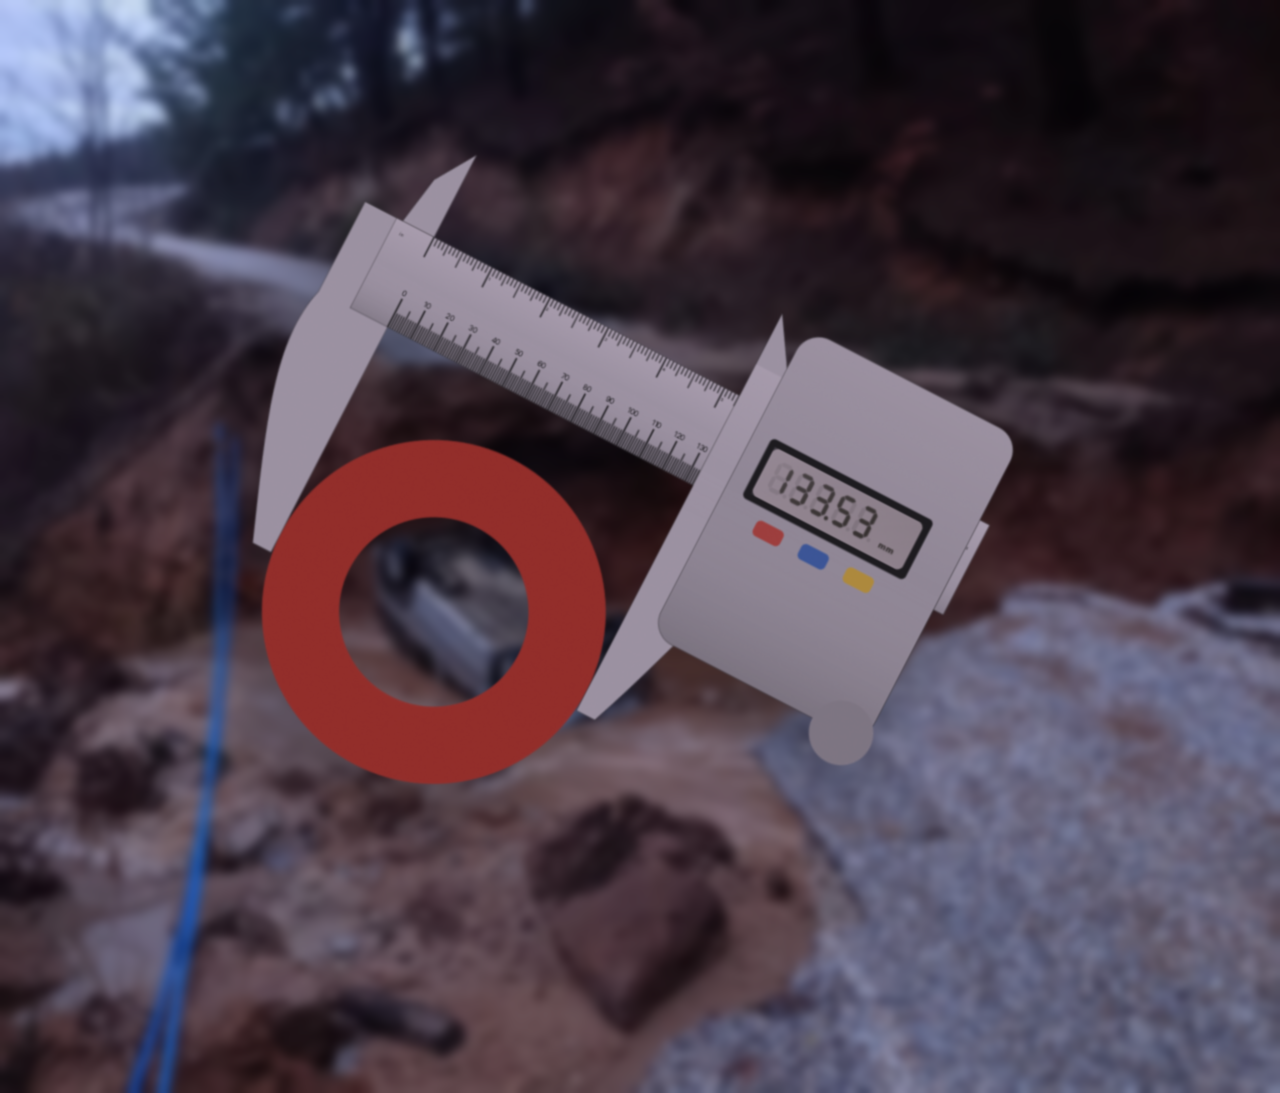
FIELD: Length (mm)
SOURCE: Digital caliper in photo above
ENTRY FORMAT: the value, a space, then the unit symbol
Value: 133.53 mm
